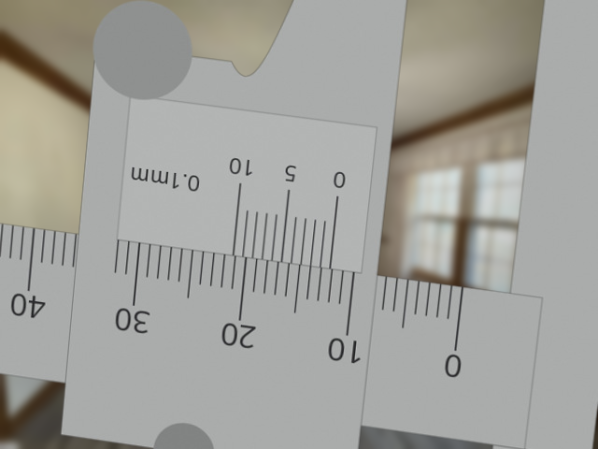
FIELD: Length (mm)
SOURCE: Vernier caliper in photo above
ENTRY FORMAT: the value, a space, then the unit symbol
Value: 12.2 mm
